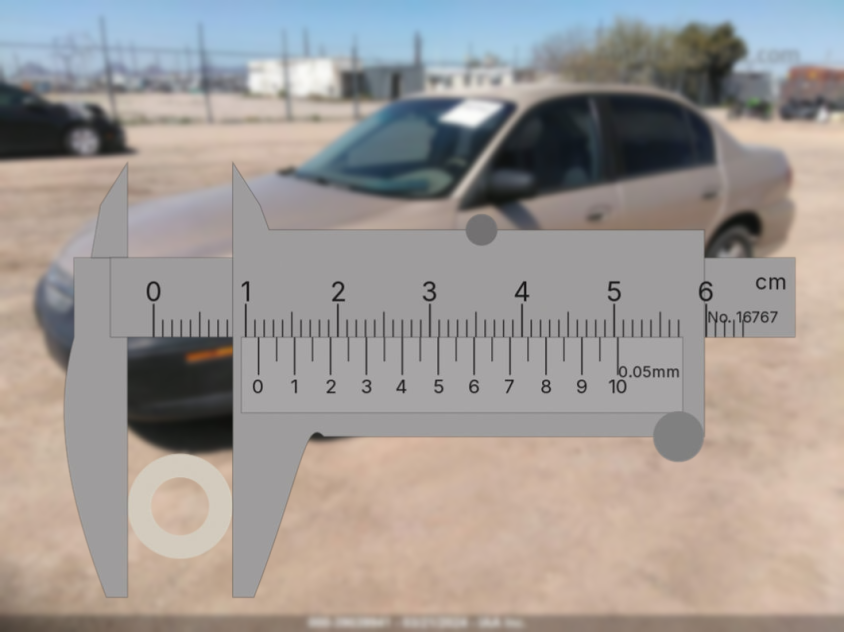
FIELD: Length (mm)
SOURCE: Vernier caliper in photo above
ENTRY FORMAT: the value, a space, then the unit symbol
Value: 11.4 mm
